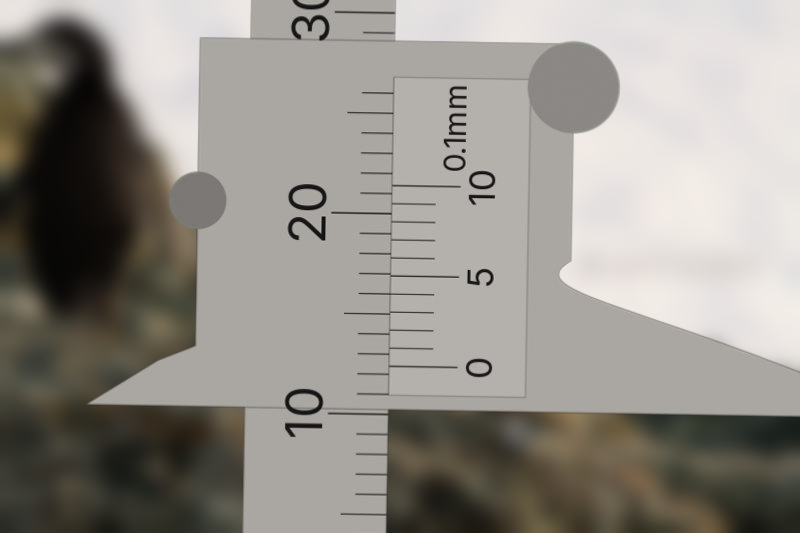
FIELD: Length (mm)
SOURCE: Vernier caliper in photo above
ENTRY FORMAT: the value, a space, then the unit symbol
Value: 12.4 mm
